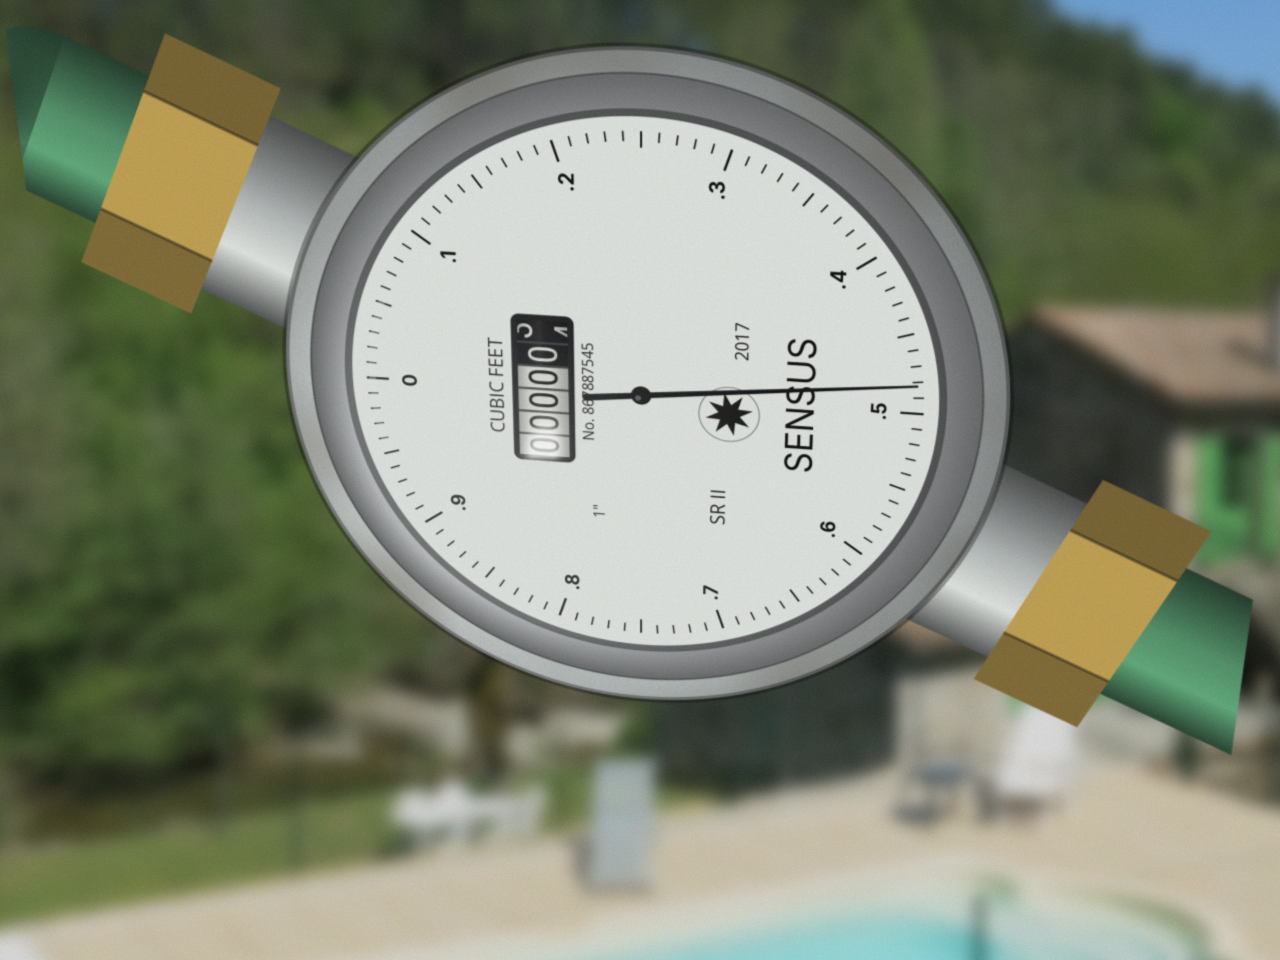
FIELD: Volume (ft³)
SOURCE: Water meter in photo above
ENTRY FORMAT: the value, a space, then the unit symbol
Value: 3.48 ft³
